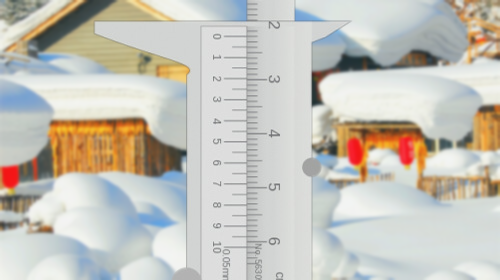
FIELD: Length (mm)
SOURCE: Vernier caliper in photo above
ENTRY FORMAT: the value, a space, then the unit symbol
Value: 22.0 mm
